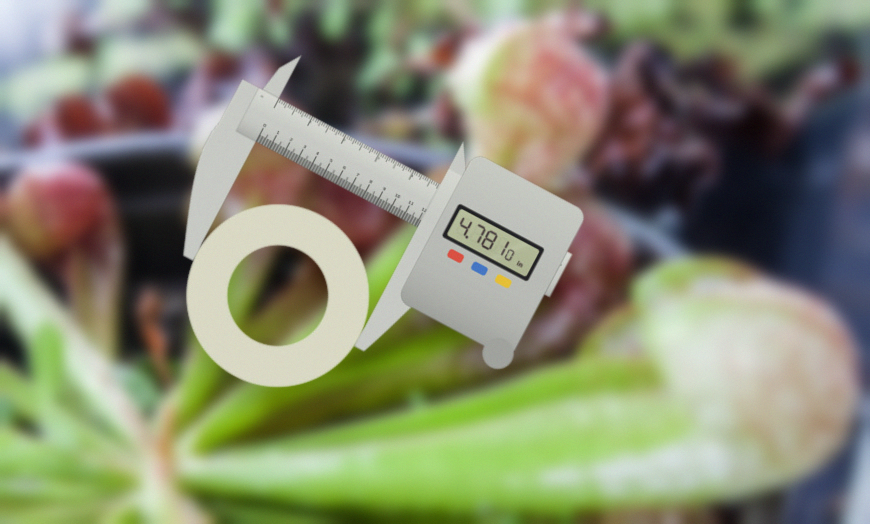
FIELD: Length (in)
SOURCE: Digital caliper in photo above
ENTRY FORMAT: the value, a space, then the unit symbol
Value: 4.7810 in
